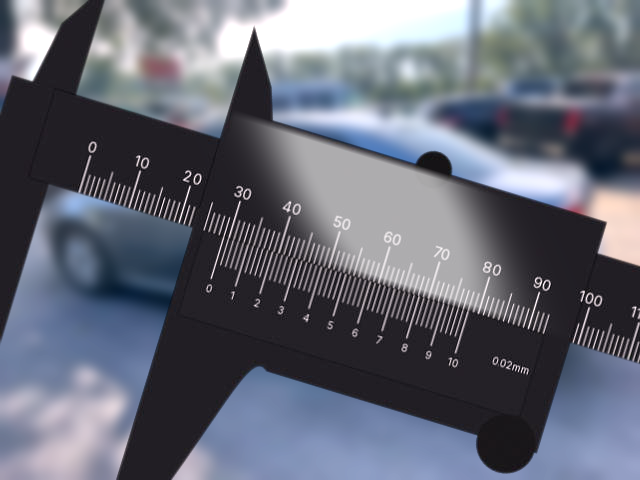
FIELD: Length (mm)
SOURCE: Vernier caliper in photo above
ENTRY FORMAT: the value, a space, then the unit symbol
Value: 29.0 mm
